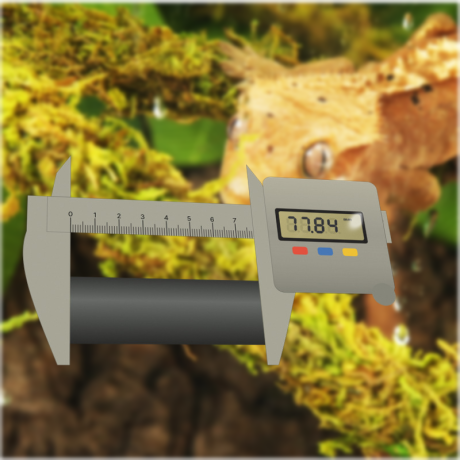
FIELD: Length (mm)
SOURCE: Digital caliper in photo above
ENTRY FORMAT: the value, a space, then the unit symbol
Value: 77.84 mm
